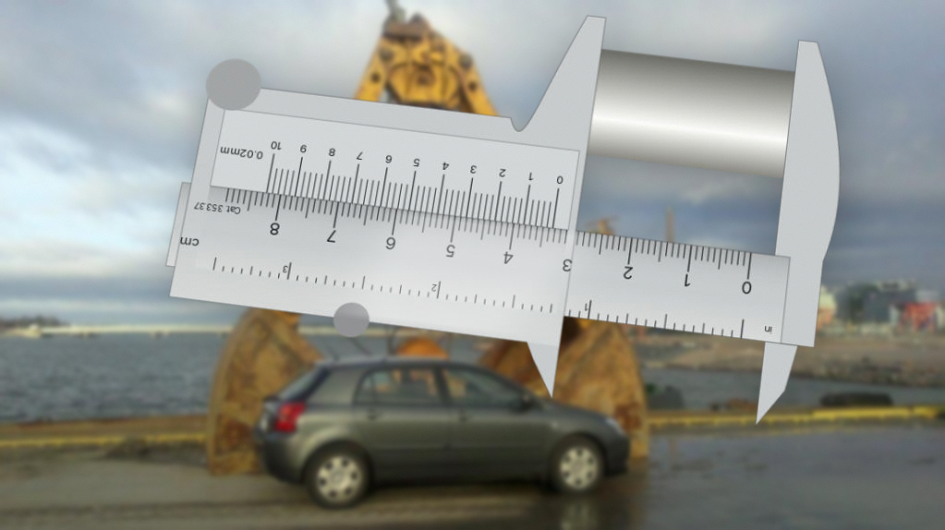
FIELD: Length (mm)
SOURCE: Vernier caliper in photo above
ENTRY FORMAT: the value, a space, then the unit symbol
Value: 33.4 mm
